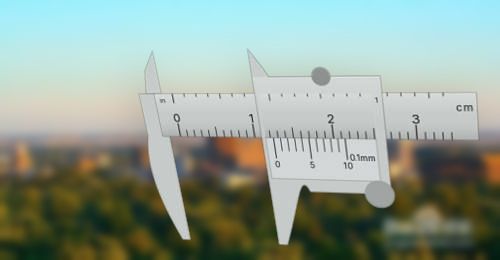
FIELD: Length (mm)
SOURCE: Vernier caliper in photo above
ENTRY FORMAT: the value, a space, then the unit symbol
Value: 12.4 mm
